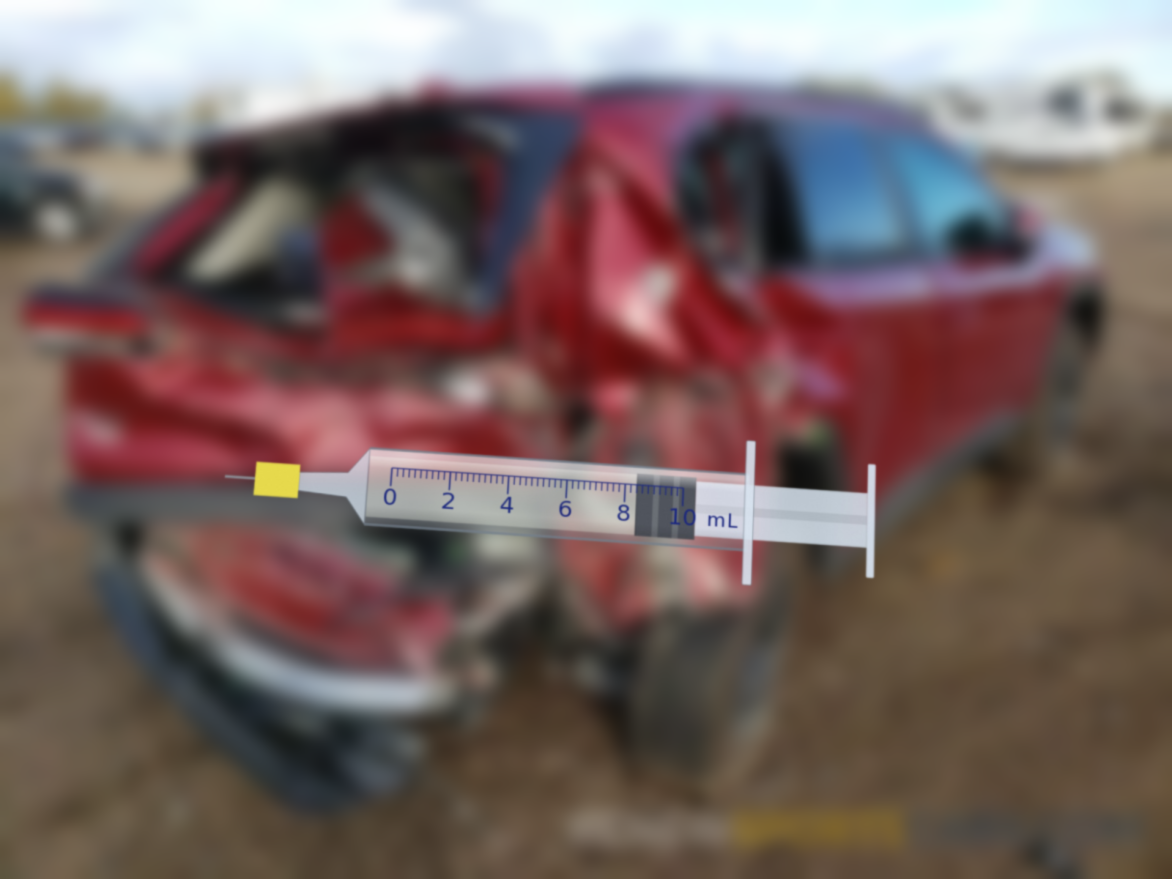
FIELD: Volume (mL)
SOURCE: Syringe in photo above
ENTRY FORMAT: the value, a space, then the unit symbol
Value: 8.4 mL
